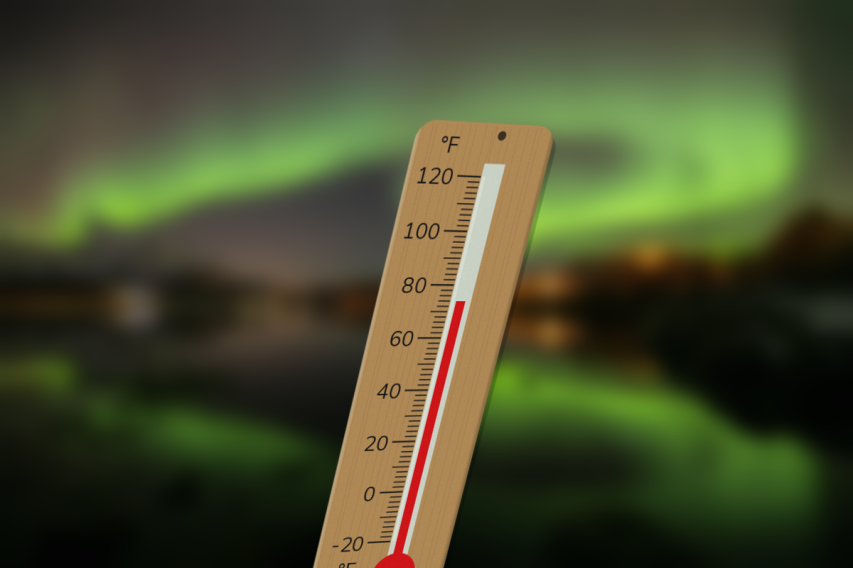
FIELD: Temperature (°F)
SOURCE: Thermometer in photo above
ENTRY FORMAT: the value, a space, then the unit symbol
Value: 74 °F
